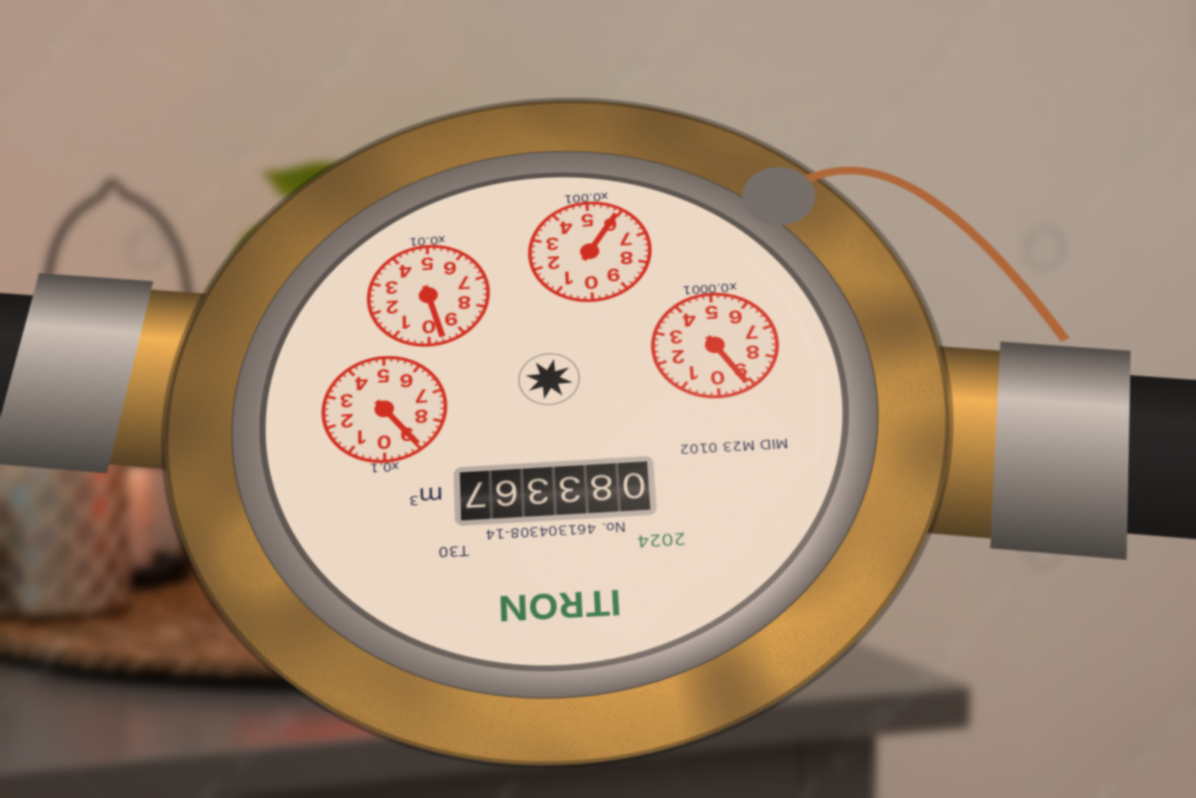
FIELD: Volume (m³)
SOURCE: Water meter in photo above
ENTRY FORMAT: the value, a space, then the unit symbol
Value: 83367.8959 m³
